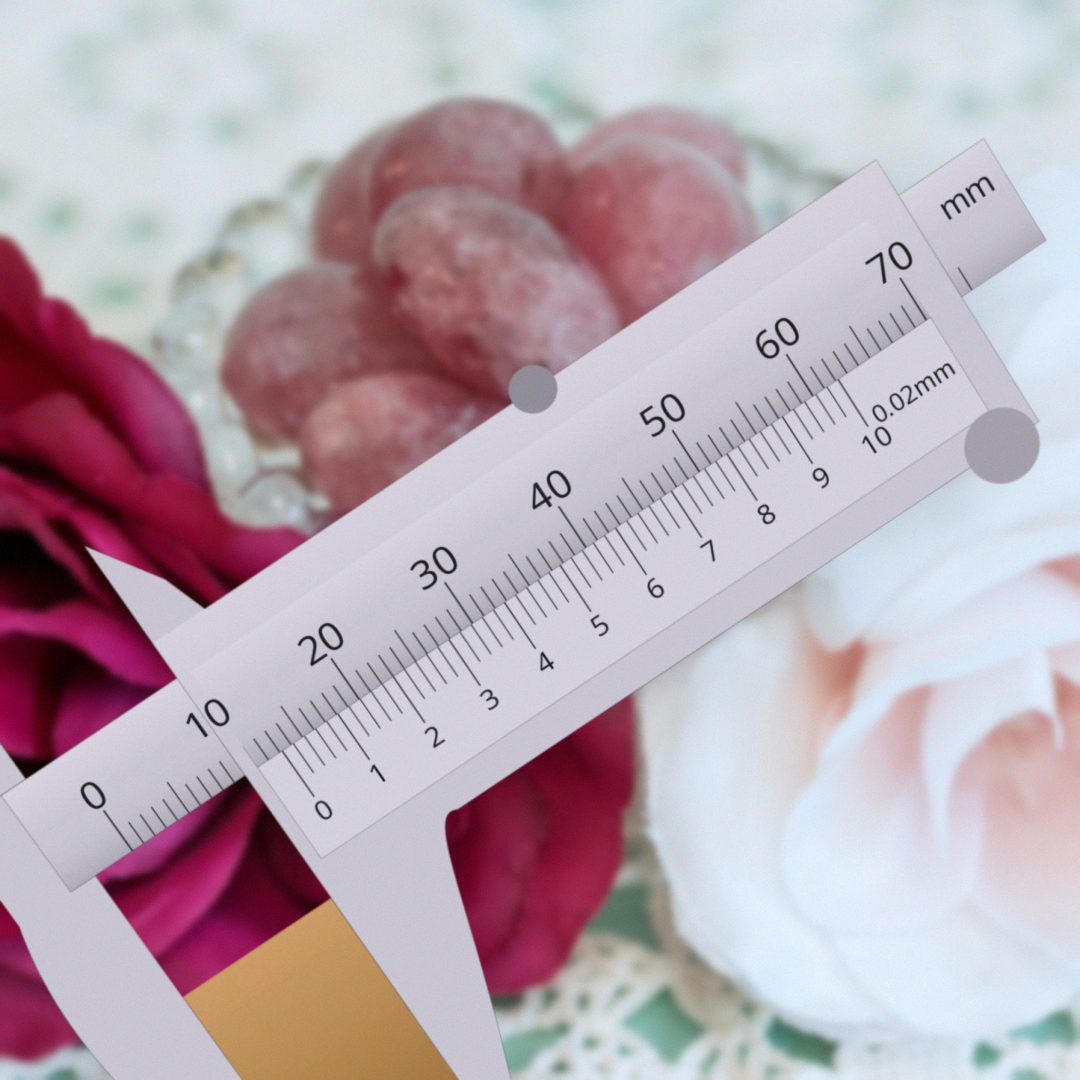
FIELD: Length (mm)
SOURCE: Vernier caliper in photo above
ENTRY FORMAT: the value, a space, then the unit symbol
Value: 13.2 mm
